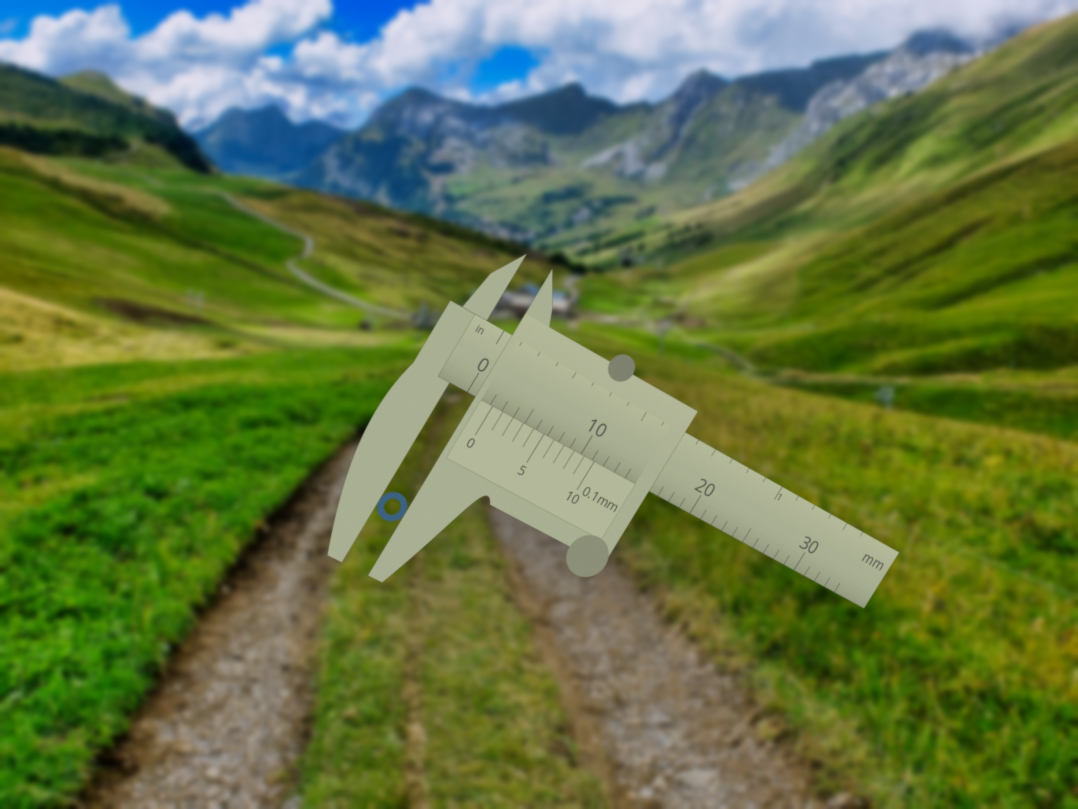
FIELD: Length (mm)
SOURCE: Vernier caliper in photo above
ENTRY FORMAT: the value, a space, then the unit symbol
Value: 2.2 mm
